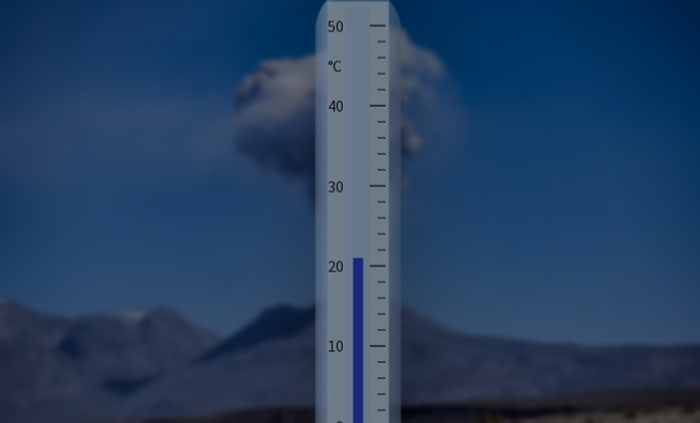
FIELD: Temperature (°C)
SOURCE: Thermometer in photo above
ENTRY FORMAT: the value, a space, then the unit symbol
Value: 21 °C
